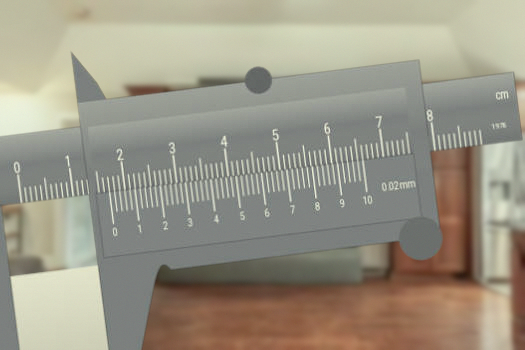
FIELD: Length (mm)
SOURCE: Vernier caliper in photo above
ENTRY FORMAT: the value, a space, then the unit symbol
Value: 17.0 mm
